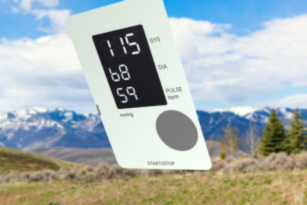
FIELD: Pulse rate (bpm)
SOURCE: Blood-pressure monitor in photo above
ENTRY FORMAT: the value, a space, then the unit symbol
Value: 59 bpm
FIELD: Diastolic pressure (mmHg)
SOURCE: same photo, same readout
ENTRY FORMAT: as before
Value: 68 mmHg
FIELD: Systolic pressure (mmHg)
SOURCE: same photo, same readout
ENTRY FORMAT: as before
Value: 115 mmHg
